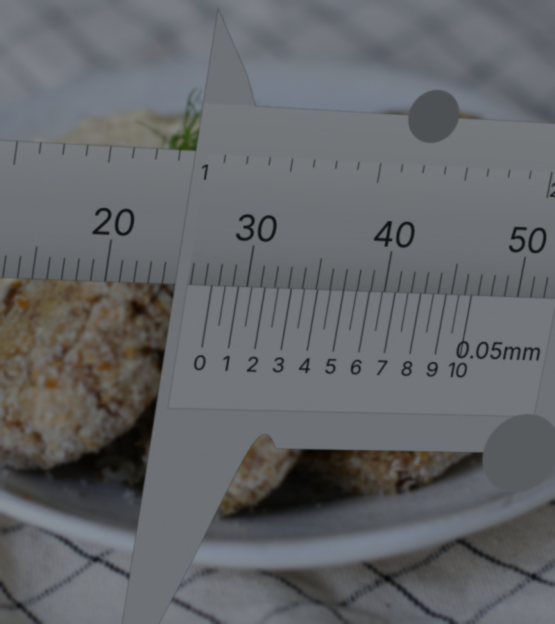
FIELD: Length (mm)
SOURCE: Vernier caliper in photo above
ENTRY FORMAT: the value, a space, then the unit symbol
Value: 27.5 mm
